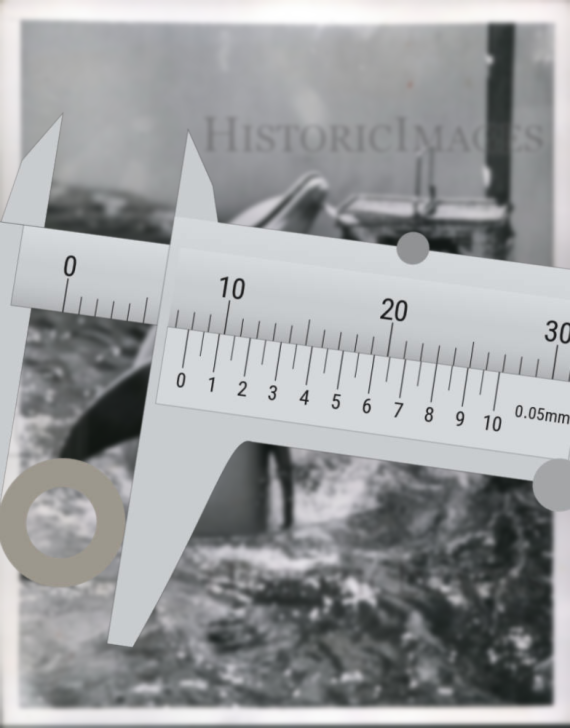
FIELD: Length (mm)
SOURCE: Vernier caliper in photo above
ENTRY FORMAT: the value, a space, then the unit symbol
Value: 7.8 mm
